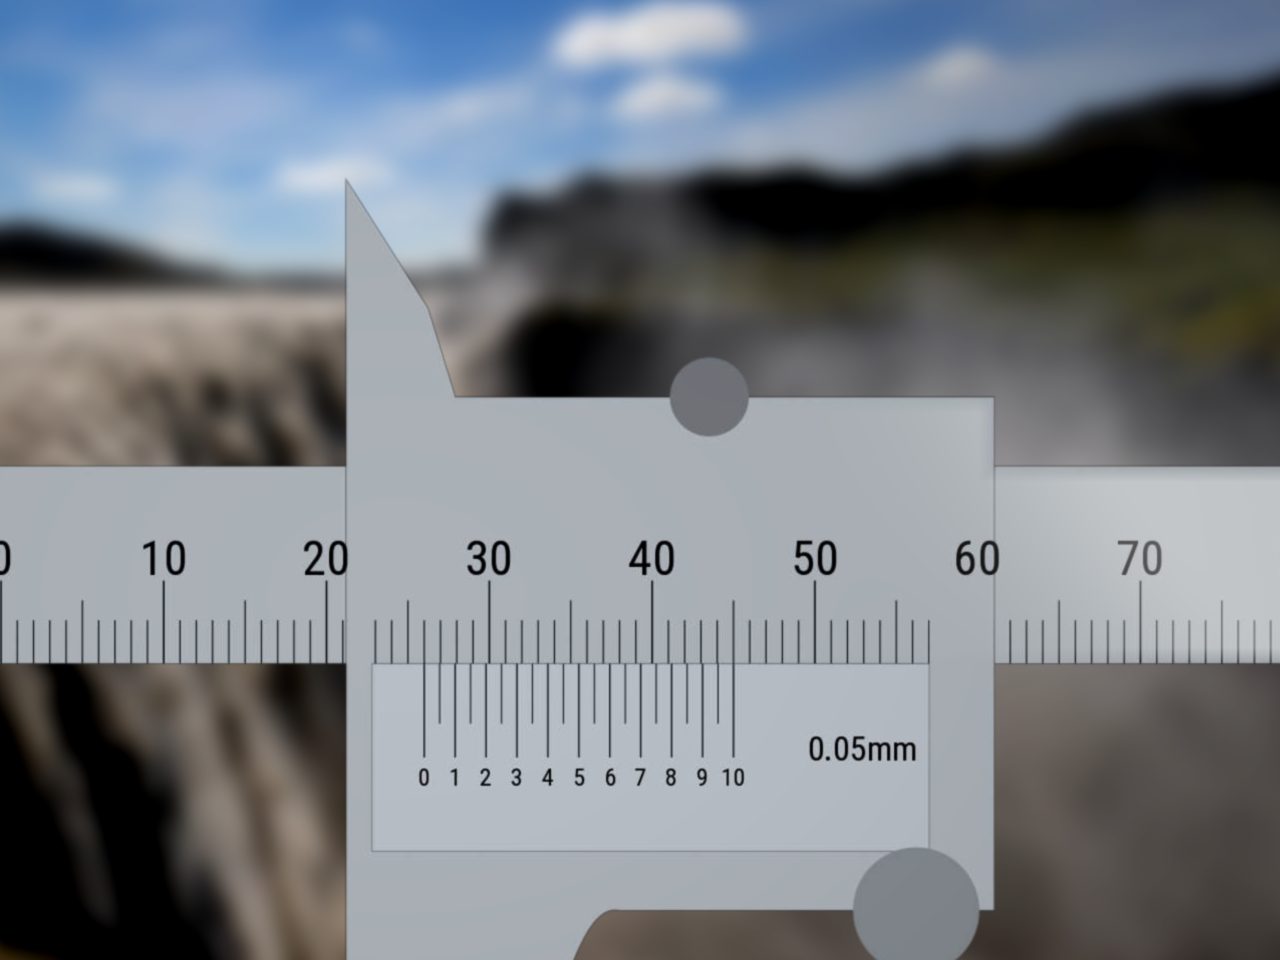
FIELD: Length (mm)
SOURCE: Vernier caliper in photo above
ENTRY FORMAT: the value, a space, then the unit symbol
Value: 26.0 mm
